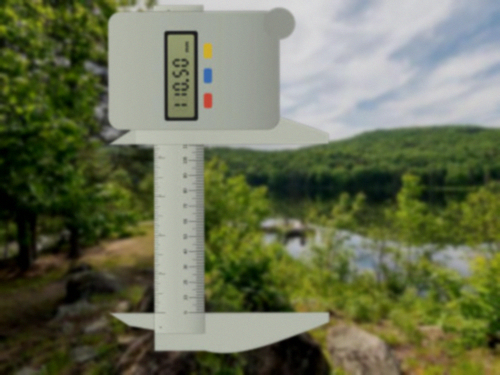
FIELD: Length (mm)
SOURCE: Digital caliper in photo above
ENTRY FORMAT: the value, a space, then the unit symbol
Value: 110.50 mm
